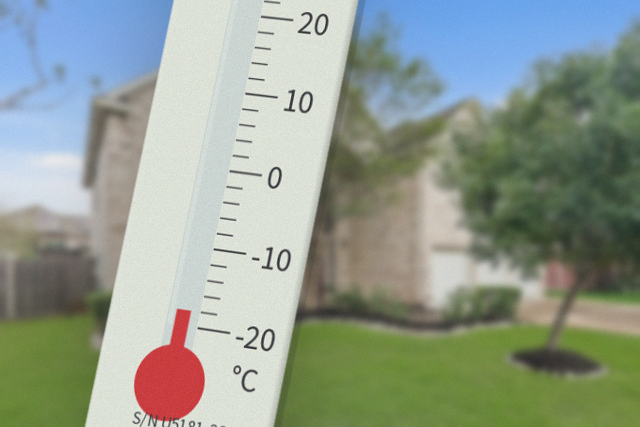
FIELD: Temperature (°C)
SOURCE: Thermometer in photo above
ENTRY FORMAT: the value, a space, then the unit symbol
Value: -18 °C
